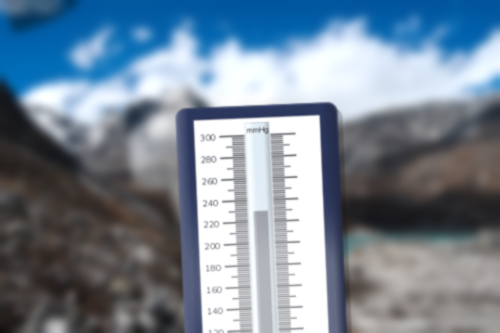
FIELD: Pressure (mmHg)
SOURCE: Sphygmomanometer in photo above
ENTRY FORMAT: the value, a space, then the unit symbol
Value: 230 mmHg
